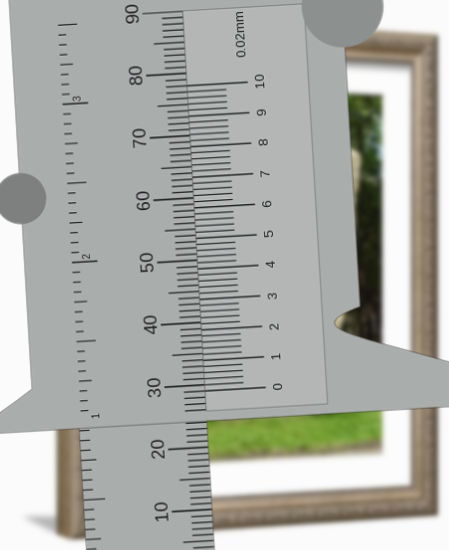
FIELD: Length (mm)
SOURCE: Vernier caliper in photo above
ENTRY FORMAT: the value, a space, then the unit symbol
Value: 29.0 mm
